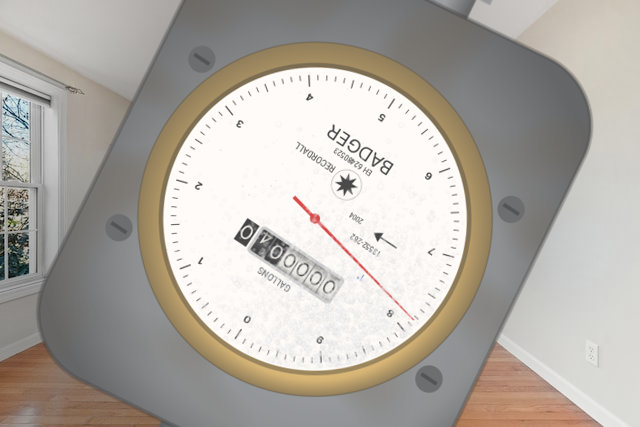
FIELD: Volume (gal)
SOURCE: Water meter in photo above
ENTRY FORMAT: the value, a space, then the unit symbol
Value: 37.8 gal
